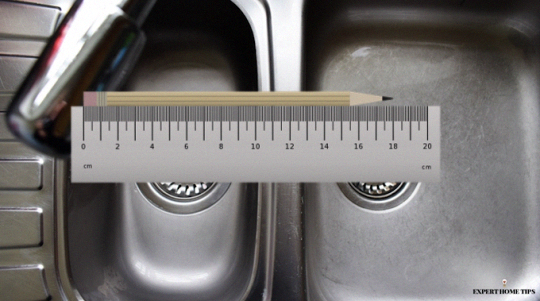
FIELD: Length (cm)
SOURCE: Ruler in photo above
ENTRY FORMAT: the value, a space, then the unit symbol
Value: 18 cm
